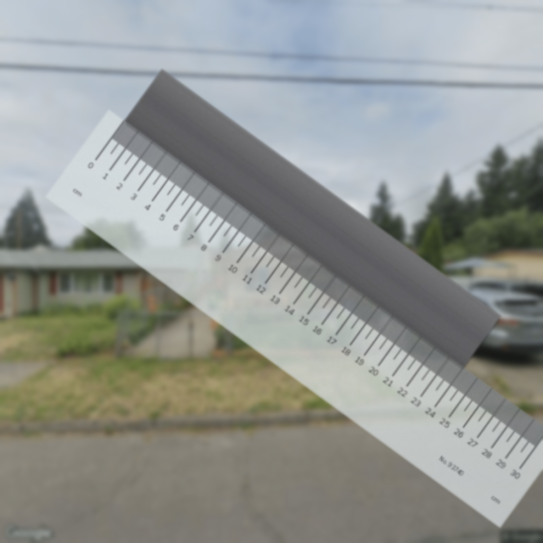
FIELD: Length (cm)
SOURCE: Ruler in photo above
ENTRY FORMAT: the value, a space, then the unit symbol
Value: 24 cm
